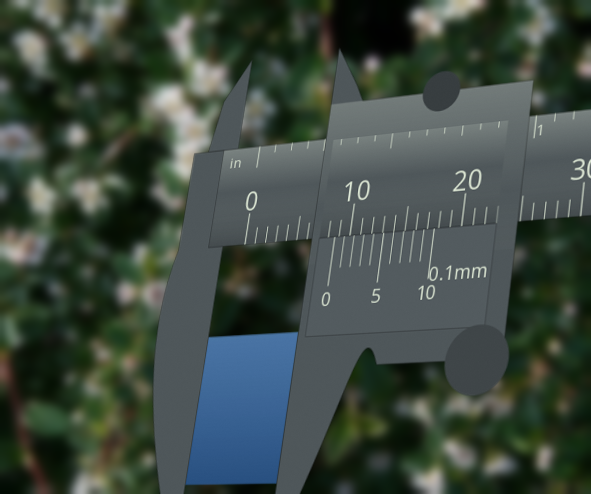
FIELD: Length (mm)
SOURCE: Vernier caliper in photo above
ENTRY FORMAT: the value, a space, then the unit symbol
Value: 8.6 mm
